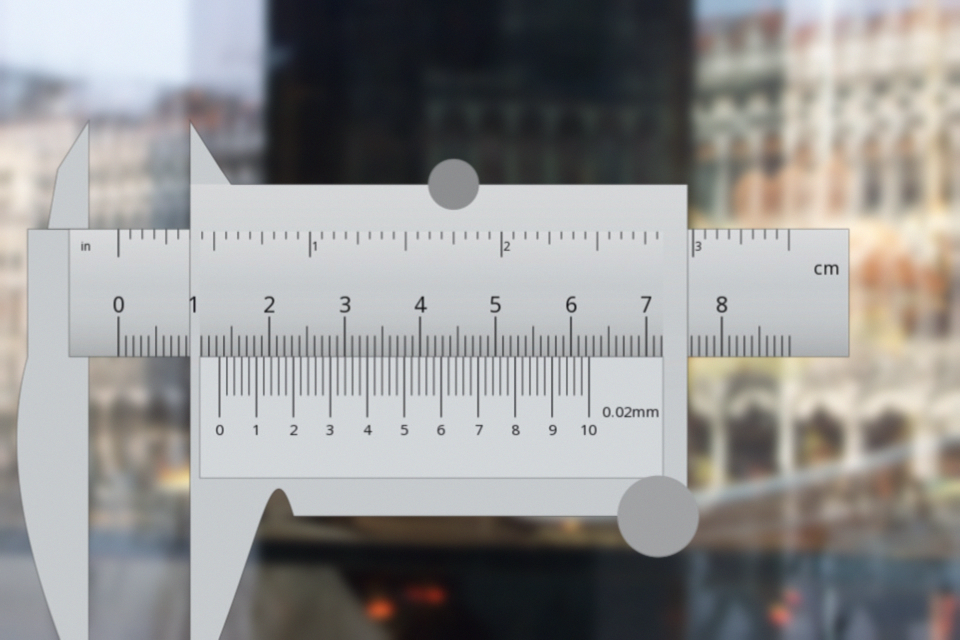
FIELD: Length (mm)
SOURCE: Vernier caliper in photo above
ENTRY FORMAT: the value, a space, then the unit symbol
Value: 13.4 mm
